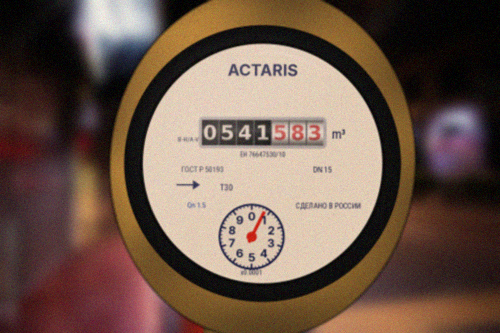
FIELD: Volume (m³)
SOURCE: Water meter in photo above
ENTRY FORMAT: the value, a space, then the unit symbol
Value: 541.5830 m³
